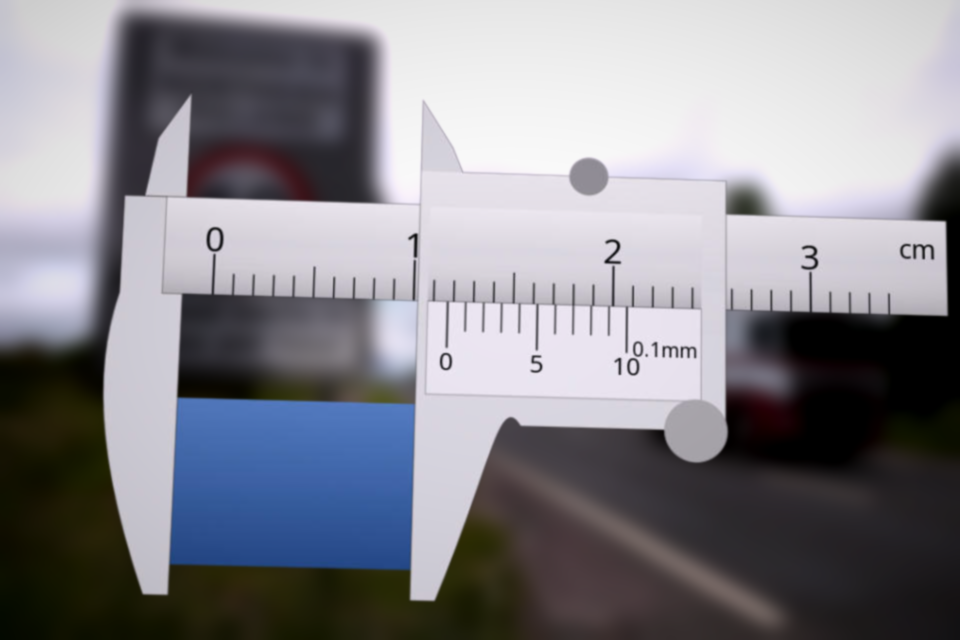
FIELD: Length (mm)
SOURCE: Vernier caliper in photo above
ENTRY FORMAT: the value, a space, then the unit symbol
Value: 11.7 mm
